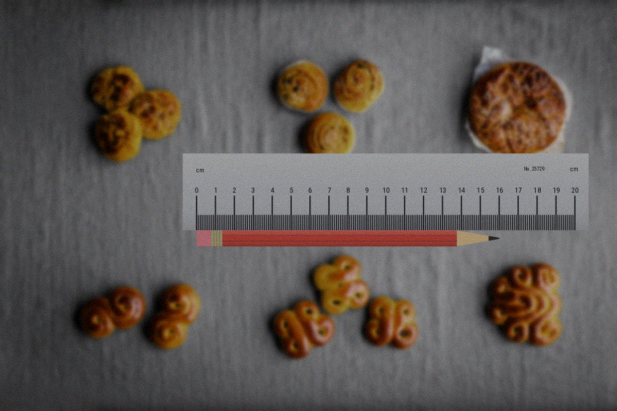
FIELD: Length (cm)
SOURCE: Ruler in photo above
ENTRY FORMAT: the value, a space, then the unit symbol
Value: 16 cm
